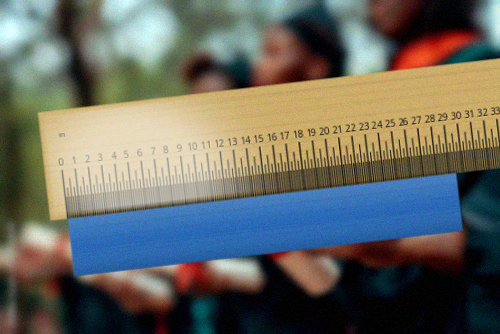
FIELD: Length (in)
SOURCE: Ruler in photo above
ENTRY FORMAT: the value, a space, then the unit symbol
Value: 29.5 in
